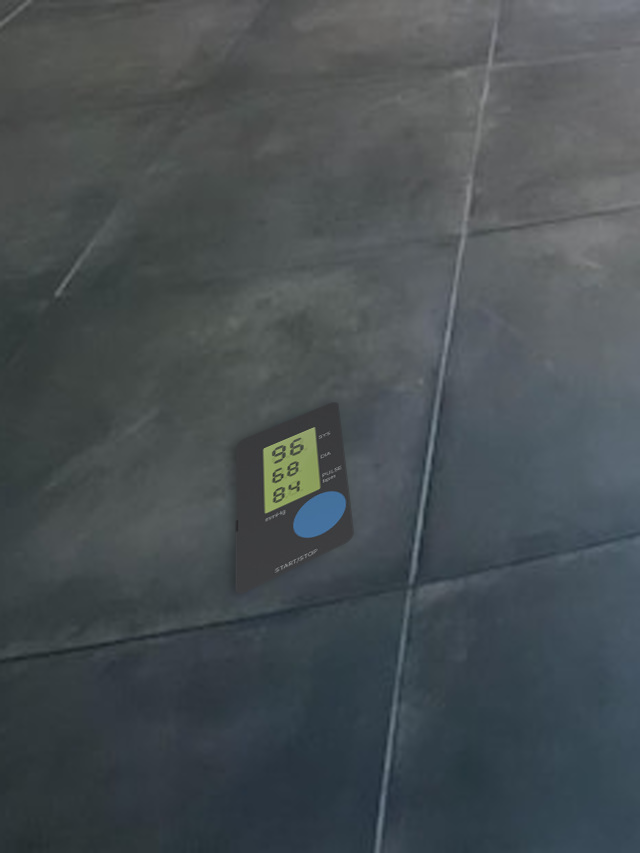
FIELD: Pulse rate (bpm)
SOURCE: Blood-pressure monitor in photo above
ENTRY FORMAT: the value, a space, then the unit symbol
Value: 84 bpm
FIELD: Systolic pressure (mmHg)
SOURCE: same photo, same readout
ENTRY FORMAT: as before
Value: 96 mmHg
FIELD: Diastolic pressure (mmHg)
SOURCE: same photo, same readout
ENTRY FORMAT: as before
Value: 68 mmHg
